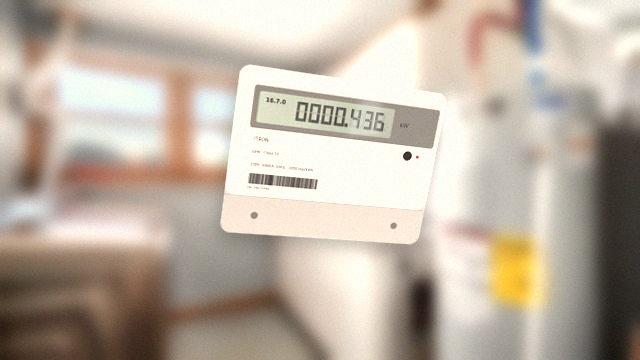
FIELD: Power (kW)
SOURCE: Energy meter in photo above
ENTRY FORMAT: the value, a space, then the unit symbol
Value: 0.436 kW
